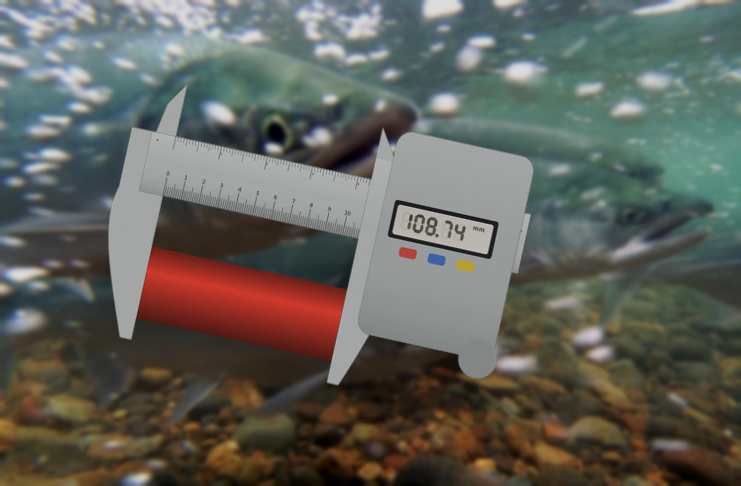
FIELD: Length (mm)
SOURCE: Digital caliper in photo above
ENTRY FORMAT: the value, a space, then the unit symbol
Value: 108.74 mm
